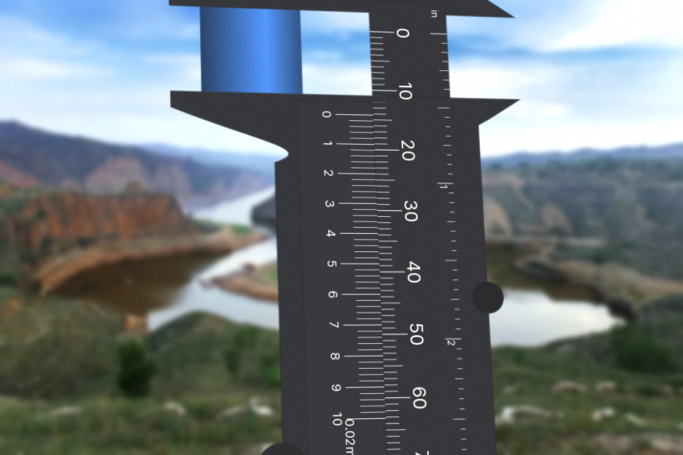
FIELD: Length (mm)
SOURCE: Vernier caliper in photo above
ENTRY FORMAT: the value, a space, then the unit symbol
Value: 14.2 mm
